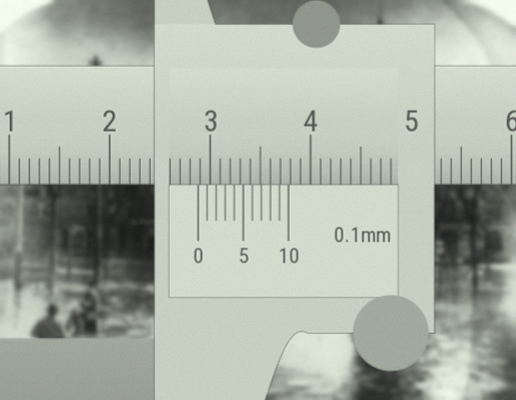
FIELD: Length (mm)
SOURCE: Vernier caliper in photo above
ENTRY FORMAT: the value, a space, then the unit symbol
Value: 28.8 mm
